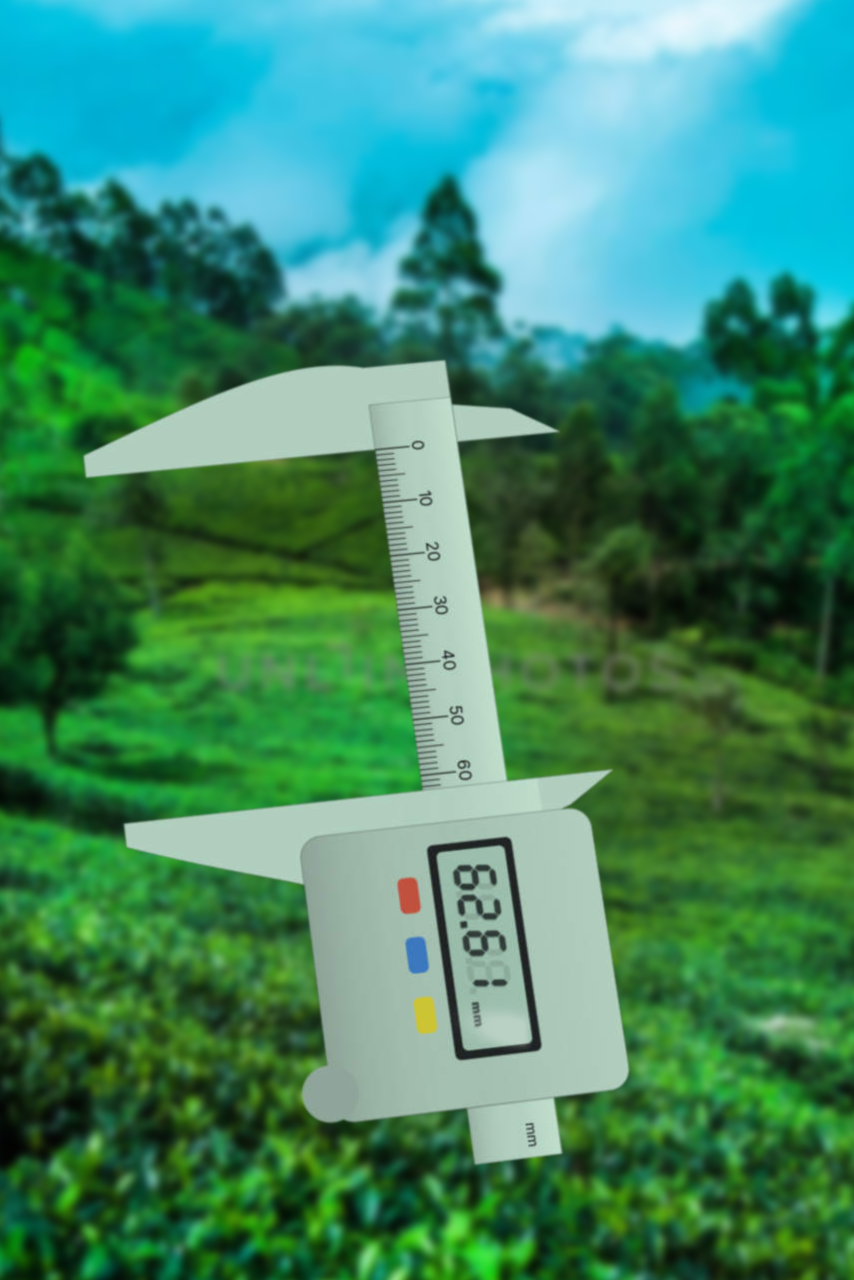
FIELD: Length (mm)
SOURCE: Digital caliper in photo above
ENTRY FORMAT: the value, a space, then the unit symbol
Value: 62.61 mm
